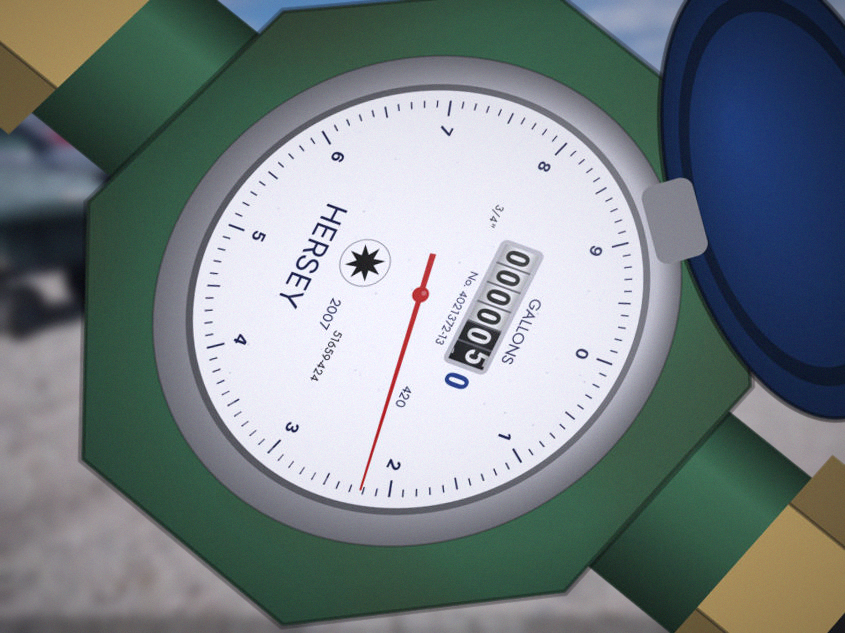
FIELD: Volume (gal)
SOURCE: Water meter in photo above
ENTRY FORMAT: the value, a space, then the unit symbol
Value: 52.2 gal
